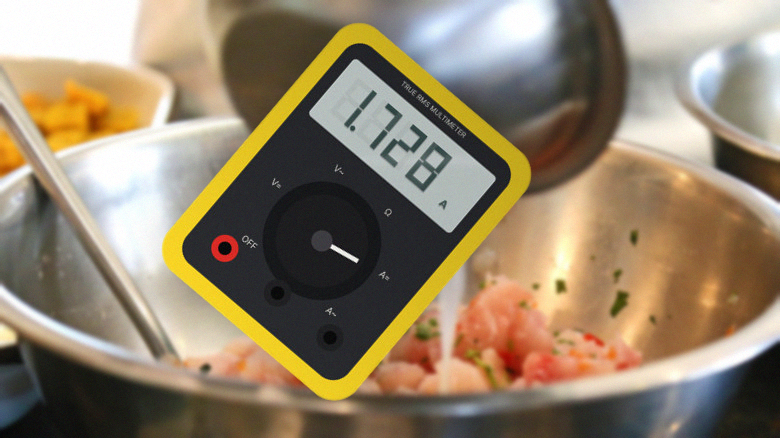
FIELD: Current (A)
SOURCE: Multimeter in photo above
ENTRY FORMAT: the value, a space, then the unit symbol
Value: 1.728 A
